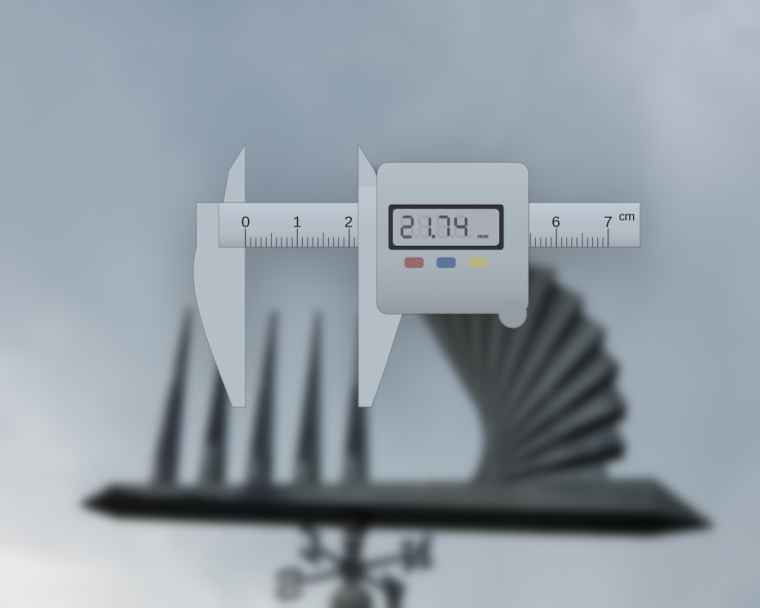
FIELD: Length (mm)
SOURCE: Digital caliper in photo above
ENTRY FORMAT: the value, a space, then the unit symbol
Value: 21.74 mm
